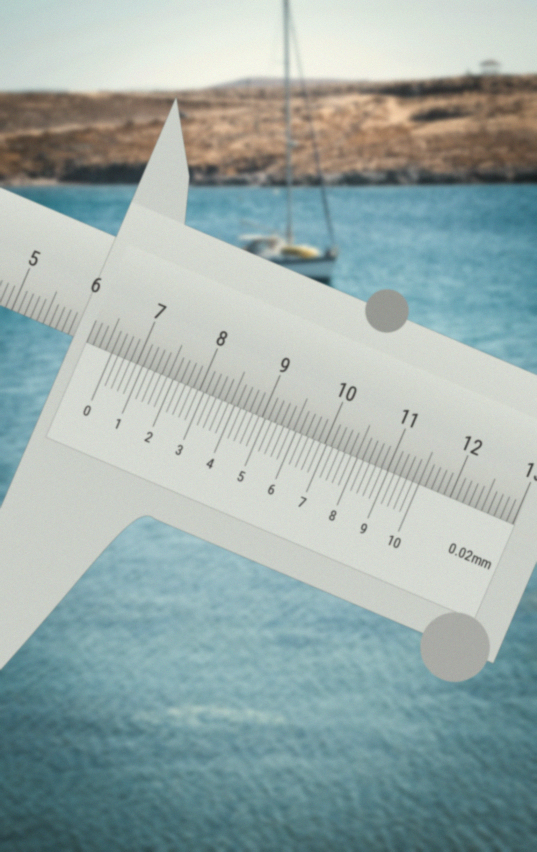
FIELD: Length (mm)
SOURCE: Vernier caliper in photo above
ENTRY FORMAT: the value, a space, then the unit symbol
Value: 66.0 mm
